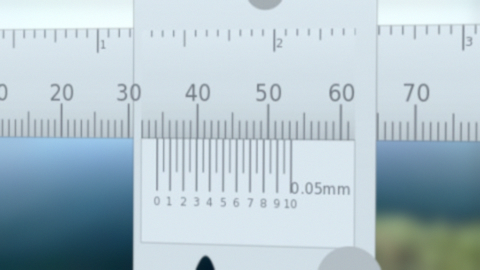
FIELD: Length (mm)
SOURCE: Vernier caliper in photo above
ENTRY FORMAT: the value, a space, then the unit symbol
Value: 34.2 mm
